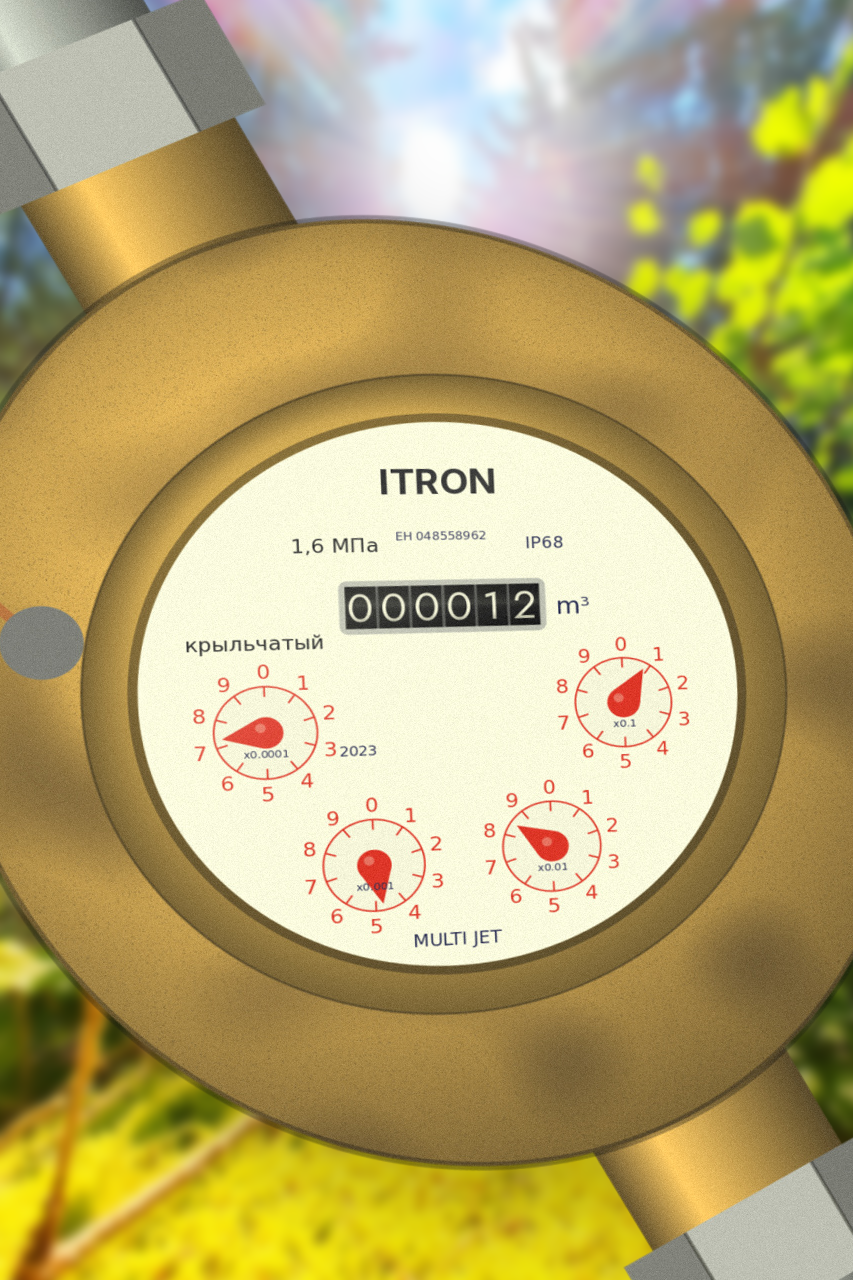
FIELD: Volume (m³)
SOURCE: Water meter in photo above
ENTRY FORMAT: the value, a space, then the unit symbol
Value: 12.0847 m³
